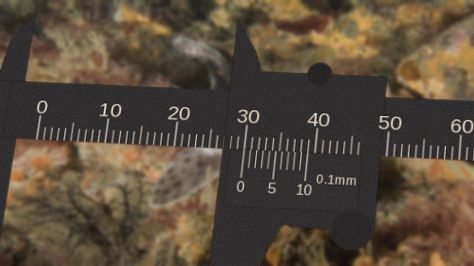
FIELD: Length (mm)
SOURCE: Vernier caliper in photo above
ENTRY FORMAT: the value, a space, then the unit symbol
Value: 30.0 mm
